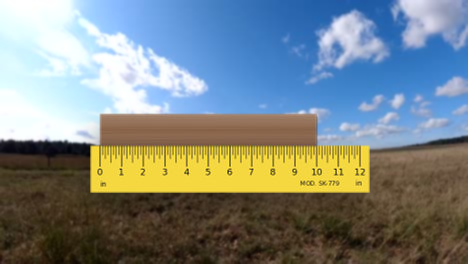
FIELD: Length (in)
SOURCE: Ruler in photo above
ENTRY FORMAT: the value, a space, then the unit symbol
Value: 10 in
